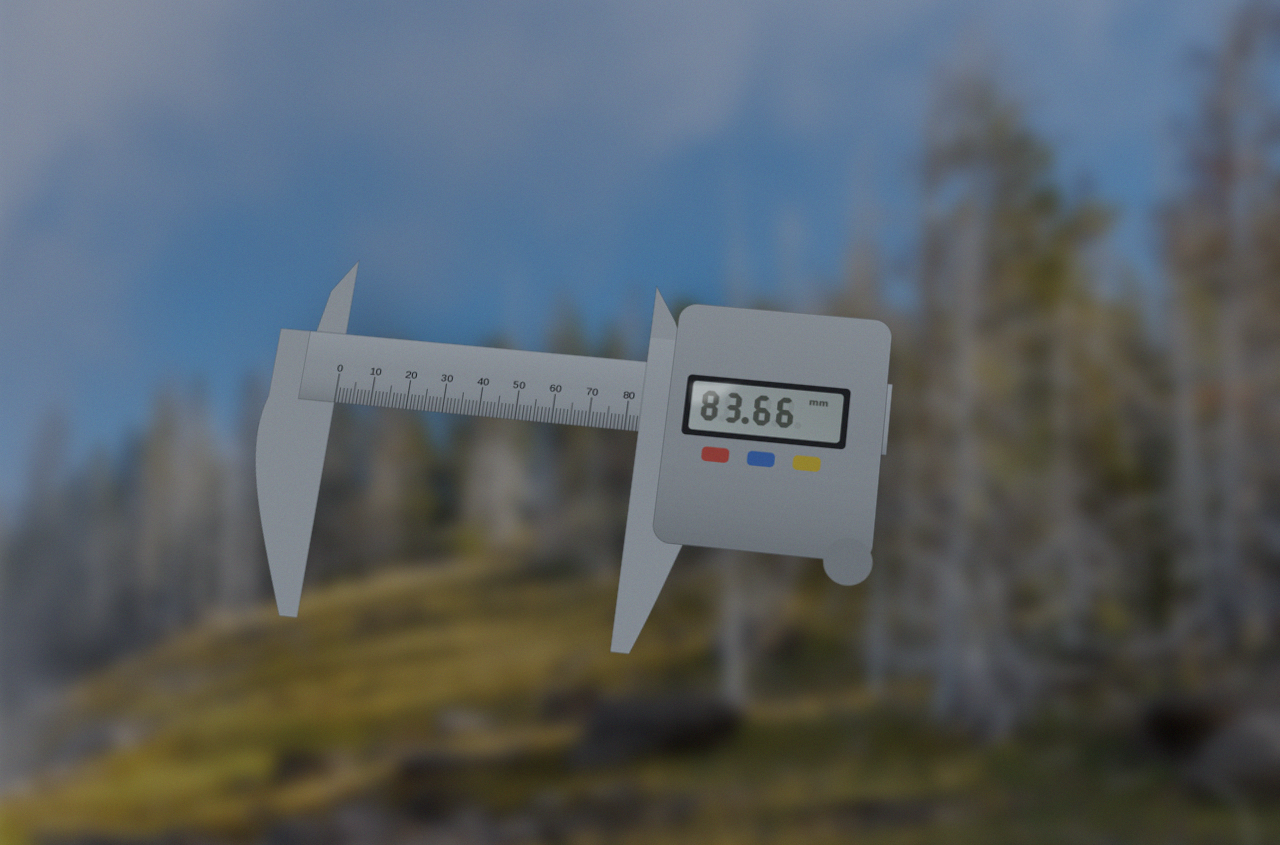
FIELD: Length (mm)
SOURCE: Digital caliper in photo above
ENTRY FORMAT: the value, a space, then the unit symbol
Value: 83.66 mm
